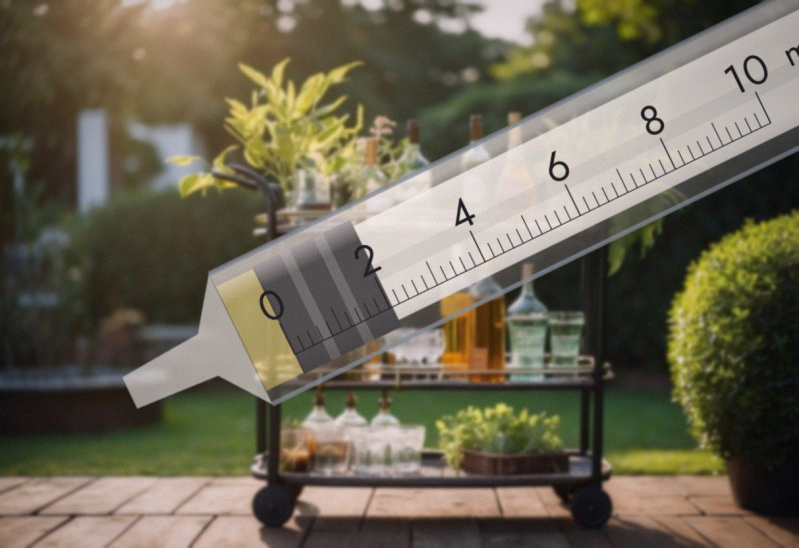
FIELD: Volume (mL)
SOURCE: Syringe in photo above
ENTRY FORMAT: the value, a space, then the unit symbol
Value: 0 mL
